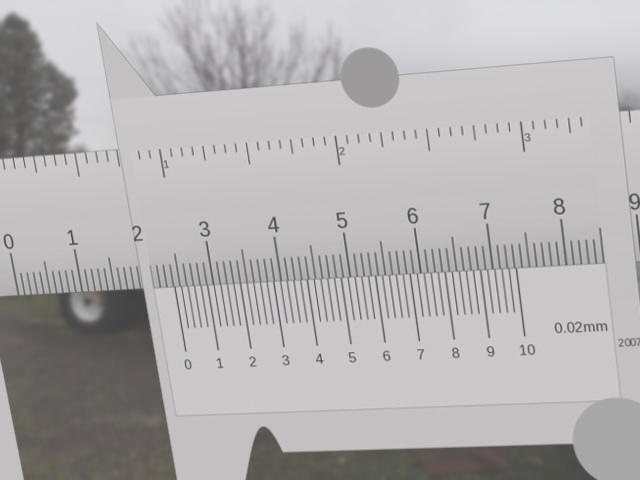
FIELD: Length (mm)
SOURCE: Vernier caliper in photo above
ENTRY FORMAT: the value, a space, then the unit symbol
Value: 24.2 mm
